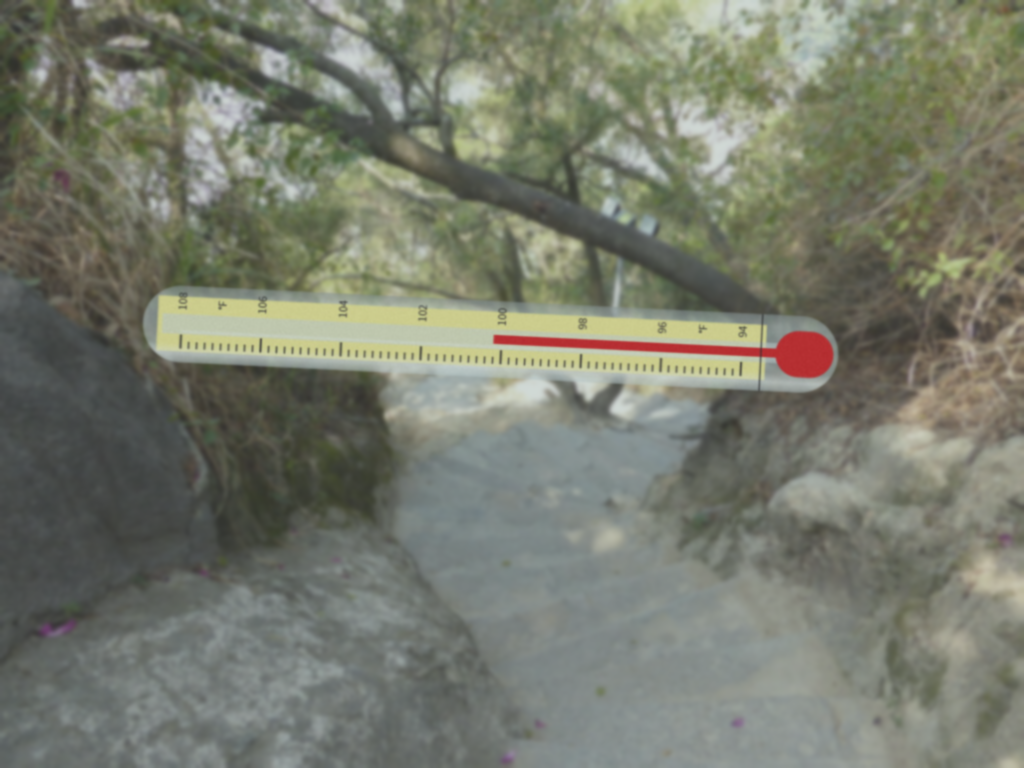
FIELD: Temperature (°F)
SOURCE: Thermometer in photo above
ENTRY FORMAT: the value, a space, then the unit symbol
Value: 100.2 °F
